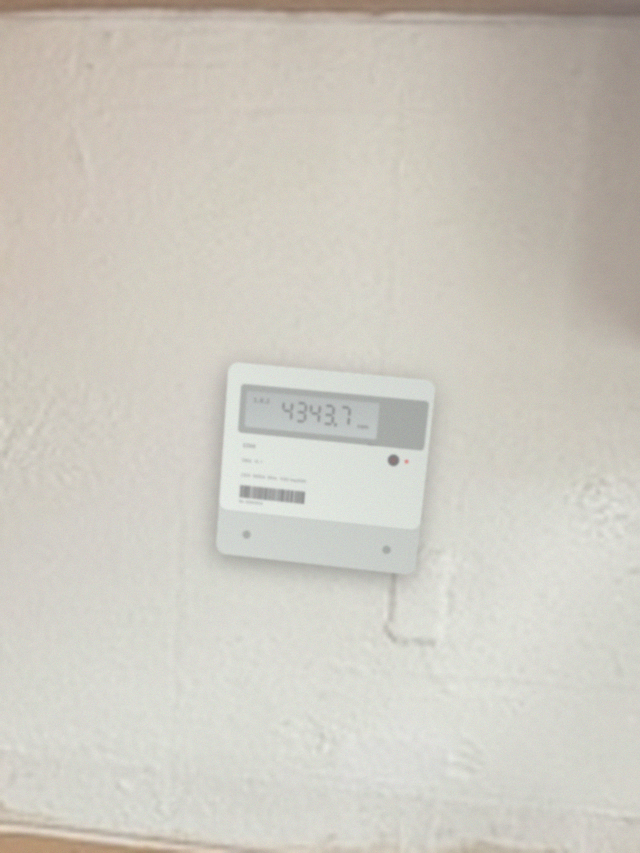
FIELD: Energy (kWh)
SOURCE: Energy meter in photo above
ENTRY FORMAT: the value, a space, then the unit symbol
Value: 4343.7 kWh
